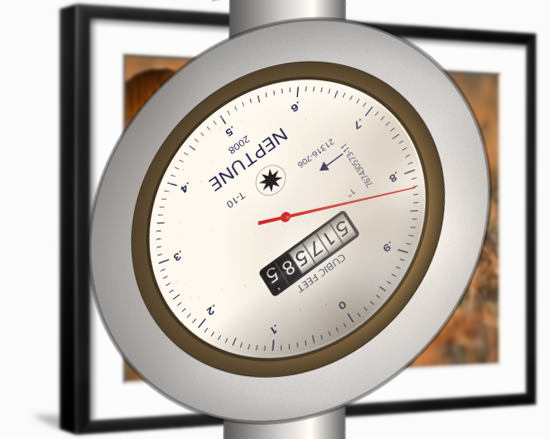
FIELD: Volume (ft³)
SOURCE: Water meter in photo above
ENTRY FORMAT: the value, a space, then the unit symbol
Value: 517584.82 ft³
